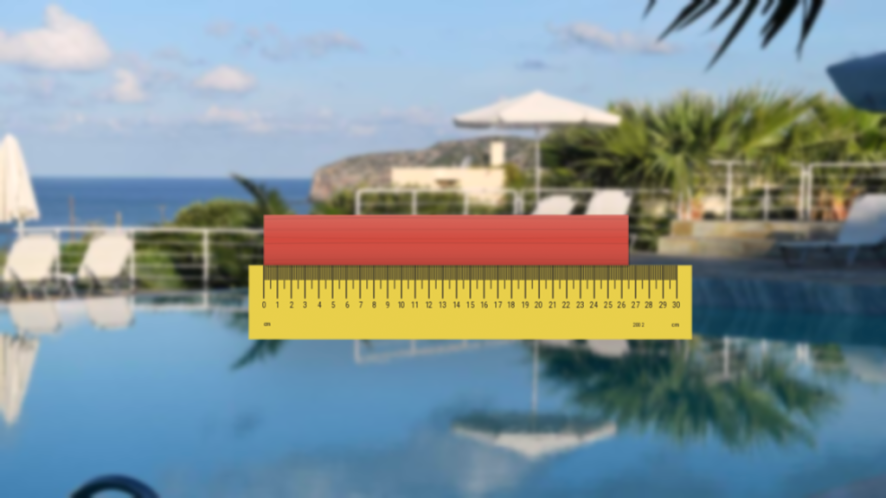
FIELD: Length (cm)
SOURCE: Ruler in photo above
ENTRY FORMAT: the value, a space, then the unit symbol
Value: 26.5 cm
